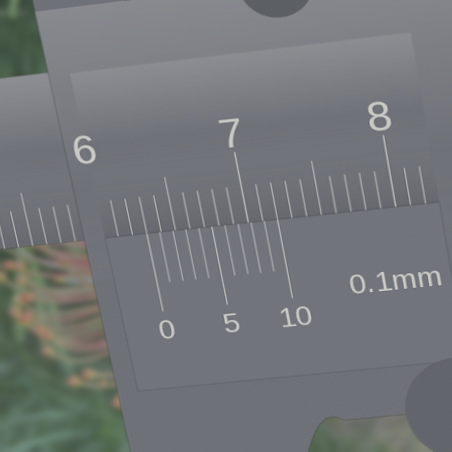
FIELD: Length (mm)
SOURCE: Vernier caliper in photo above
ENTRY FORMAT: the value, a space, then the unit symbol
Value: 63.0 mm
